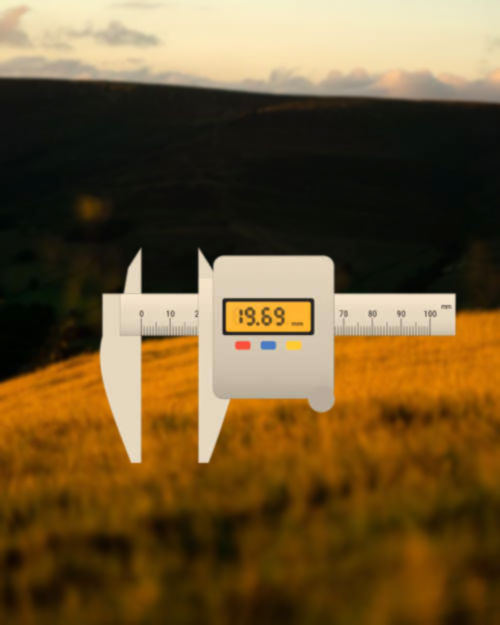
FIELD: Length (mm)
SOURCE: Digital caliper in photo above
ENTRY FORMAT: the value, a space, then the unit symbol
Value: 19.69 mm
